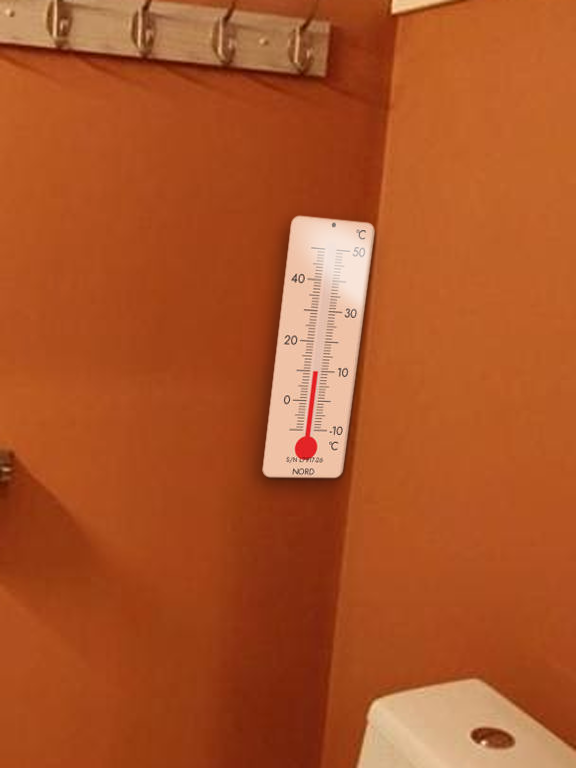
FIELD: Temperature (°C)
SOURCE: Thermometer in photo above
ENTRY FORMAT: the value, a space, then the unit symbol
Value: 10 °C
